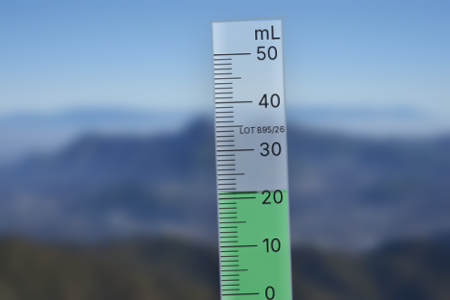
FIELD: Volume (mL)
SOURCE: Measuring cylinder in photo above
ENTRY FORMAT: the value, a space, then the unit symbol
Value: 21 mL
